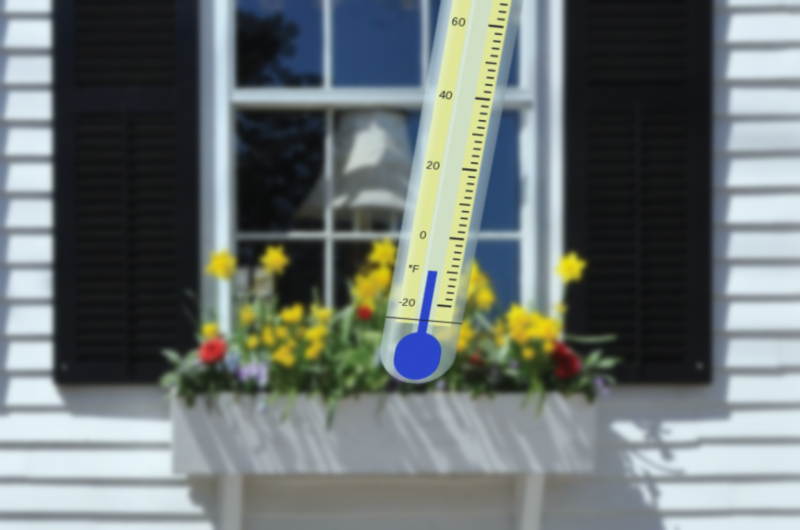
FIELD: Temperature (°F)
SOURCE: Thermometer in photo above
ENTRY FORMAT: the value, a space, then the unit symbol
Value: -10 °F
